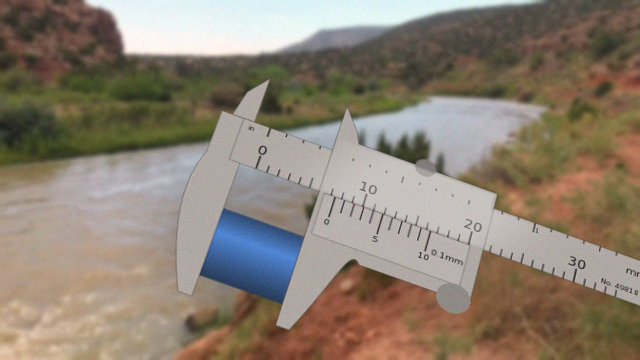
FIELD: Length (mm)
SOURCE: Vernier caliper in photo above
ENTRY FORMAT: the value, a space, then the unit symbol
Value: 7.4 mm
